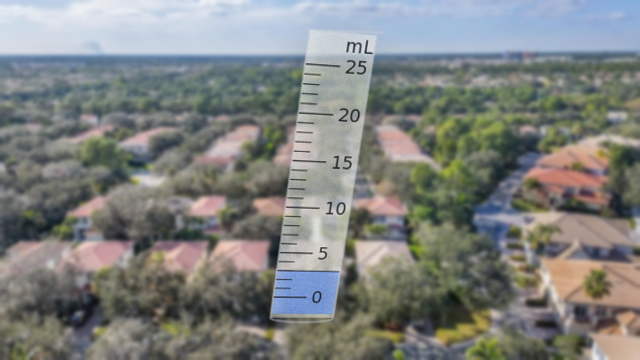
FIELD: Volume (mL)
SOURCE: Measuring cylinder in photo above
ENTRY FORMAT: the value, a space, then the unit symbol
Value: 3 mL
